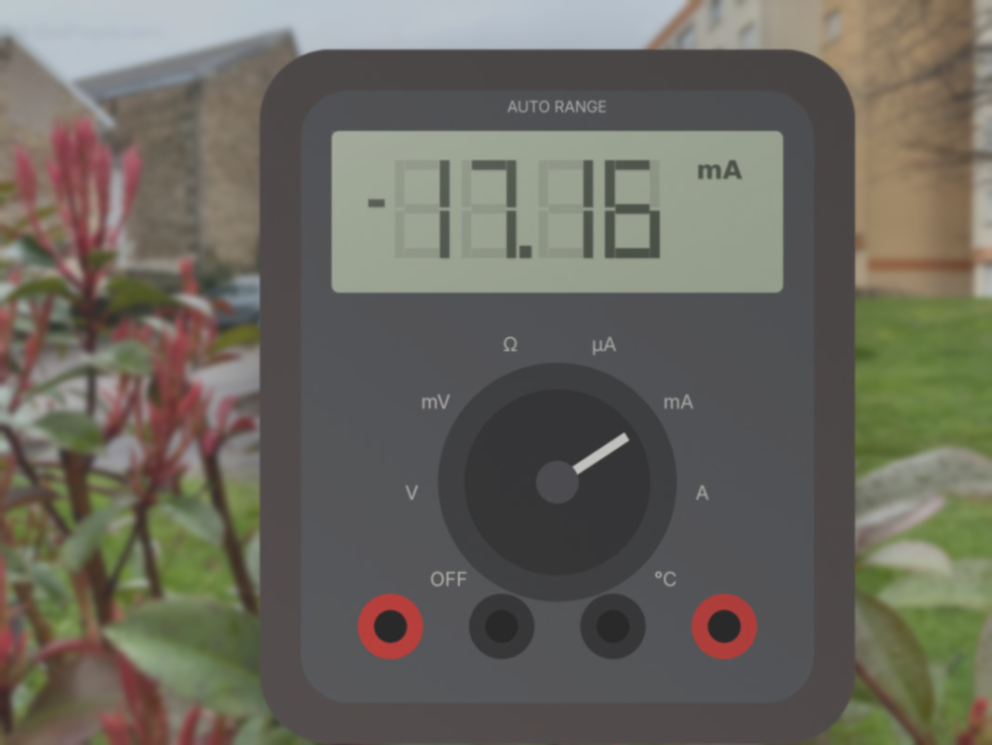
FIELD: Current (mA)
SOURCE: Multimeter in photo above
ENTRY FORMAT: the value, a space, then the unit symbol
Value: -17.16 mA
